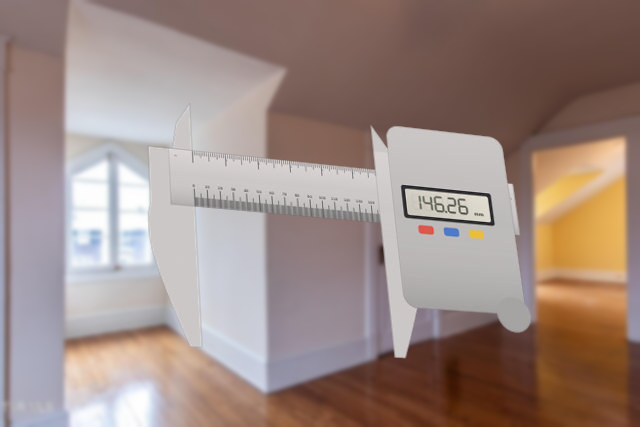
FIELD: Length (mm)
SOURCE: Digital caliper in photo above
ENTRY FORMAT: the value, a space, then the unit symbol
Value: 146.26 mm
